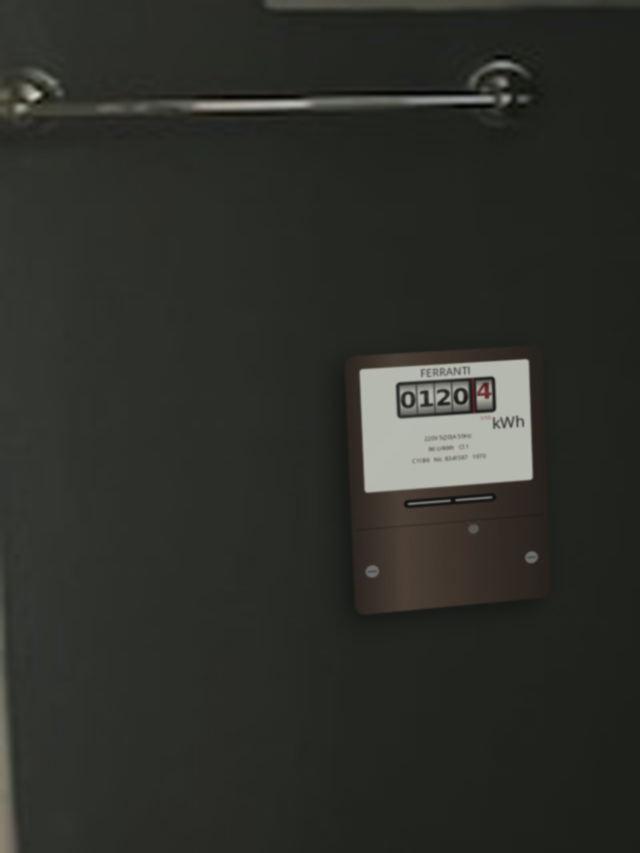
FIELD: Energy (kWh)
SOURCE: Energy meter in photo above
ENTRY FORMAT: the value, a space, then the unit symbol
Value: 120.4 kWh
